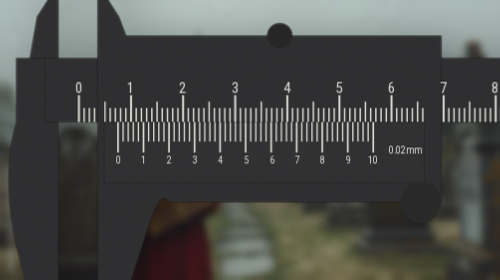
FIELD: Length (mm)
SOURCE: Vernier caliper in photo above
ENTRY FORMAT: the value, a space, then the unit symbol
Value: 7.5 mm
